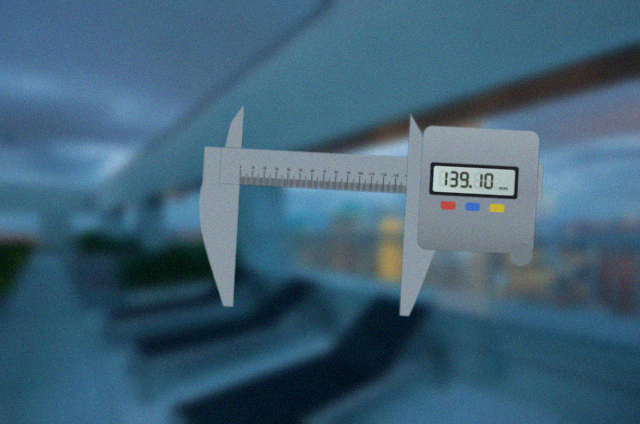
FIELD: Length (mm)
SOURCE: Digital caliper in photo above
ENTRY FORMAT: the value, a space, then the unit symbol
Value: 139.10 mm
